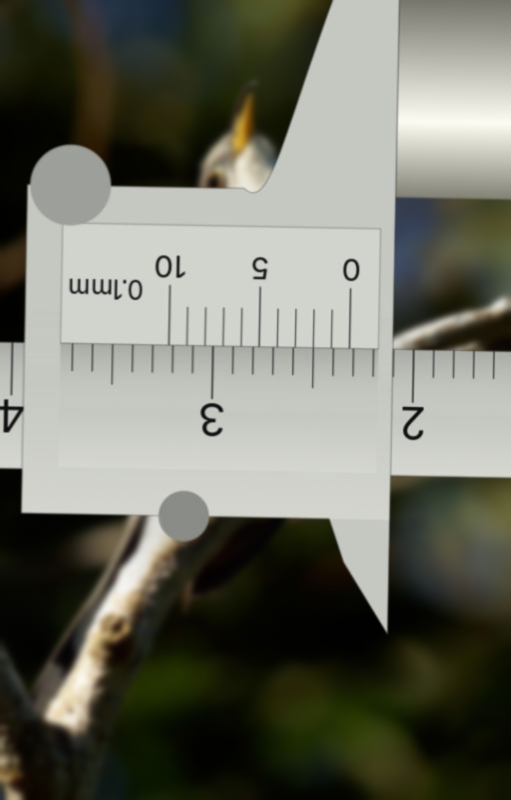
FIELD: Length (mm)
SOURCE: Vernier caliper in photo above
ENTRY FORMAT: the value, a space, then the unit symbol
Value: 23.2 mm
